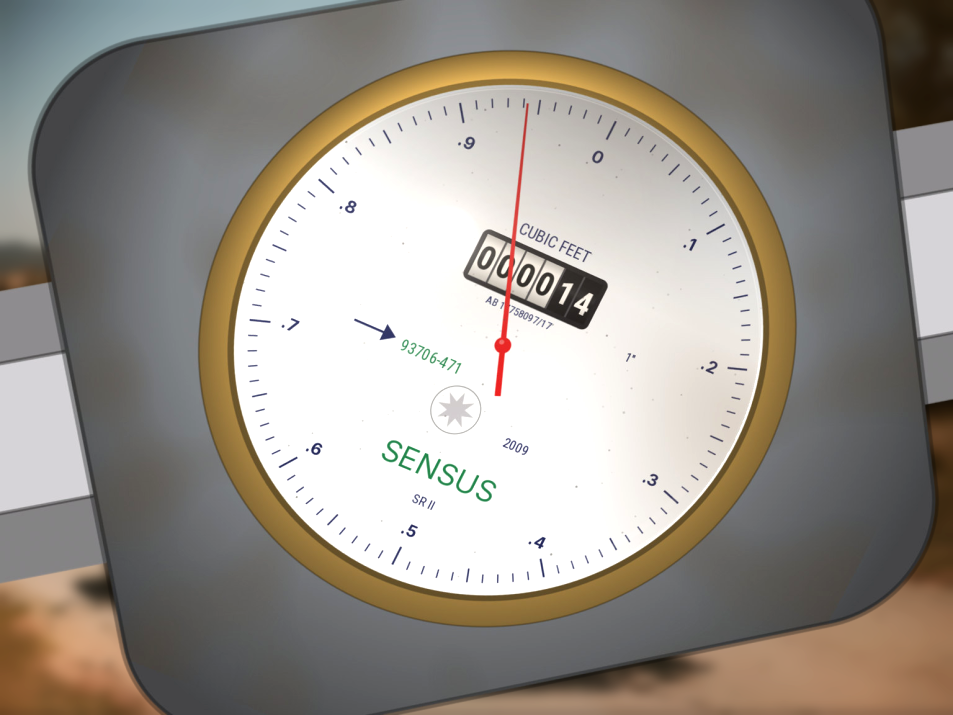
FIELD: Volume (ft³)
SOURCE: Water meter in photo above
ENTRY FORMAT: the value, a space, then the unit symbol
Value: 13.94 ft³
